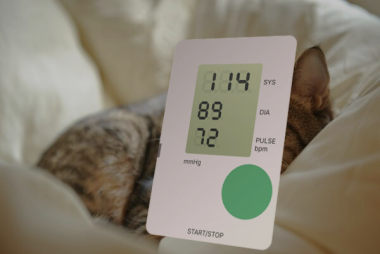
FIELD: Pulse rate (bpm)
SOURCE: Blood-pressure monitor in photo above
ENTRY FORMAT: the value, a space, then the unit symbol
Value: 72 bpm
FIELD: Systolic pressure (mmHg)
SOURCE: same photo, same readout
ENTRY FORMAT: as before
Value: 114 mmHg
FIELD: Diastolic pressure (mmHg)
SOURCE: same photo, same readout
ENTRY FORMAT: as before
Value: 89 mmHg
